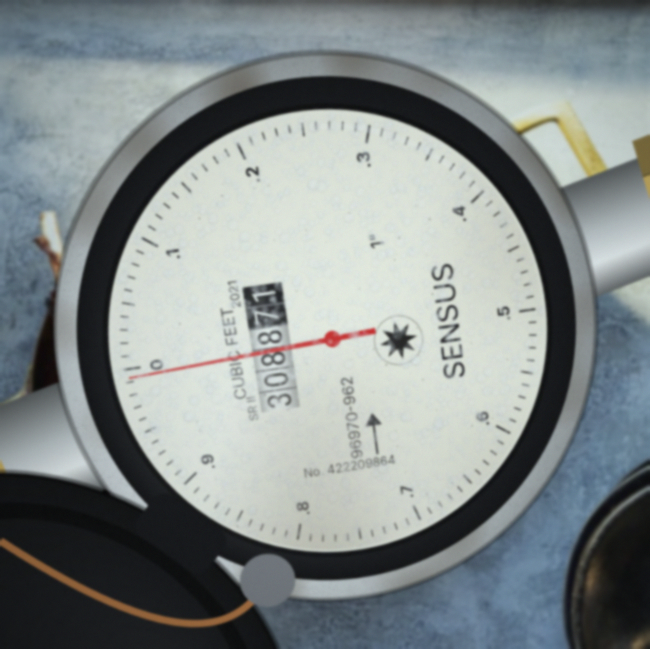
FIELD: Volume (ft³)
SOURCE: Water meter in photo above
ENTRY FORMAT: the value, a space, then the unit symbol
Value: 308870.99 ft³
